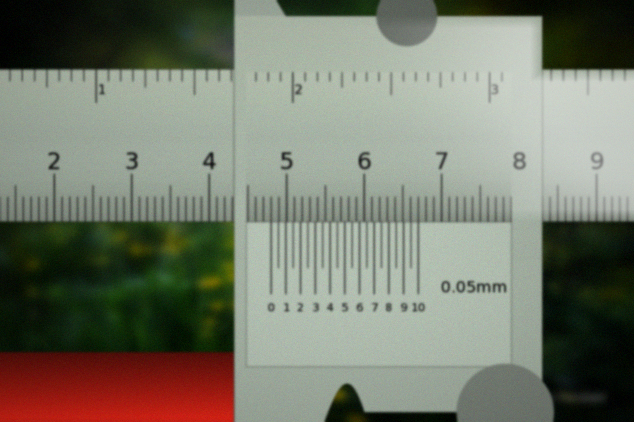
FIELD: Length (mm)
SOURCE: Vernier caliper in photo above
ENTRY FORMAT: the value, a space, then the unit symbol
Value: 48.0 mm
